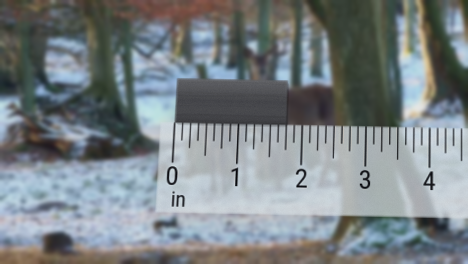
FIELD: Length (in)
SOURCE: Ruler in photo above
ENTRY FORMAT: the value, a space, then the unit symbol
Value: 1.75 in
